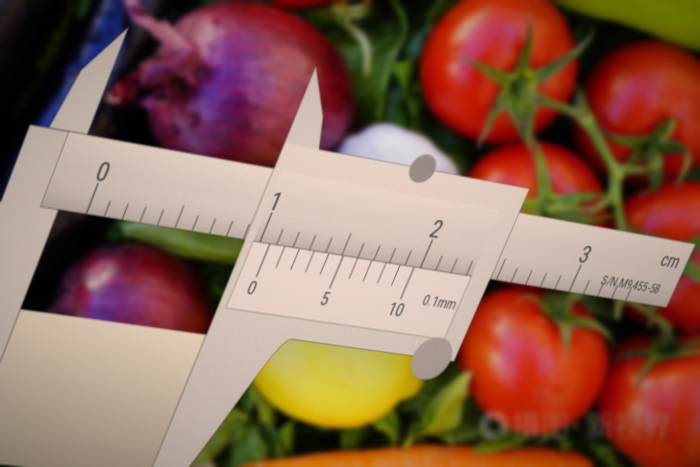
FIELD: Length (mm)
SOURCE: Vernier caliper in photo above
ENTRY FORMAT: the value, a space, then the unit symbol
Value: 10.6 mm
